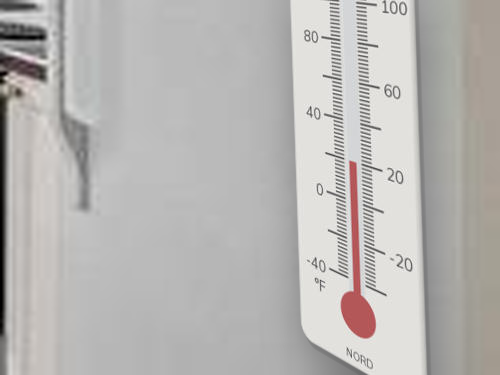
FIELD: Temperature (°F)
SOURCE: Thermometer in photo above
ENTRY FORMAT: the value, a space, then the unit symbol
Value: 20 °F
